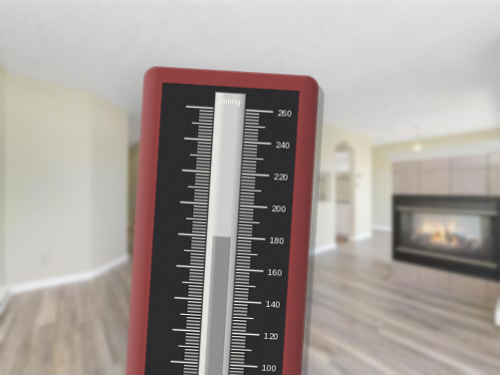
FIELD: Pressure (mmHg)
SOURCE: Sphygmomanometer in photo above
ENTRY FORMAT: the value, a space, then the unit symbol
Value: 180 mmHg
